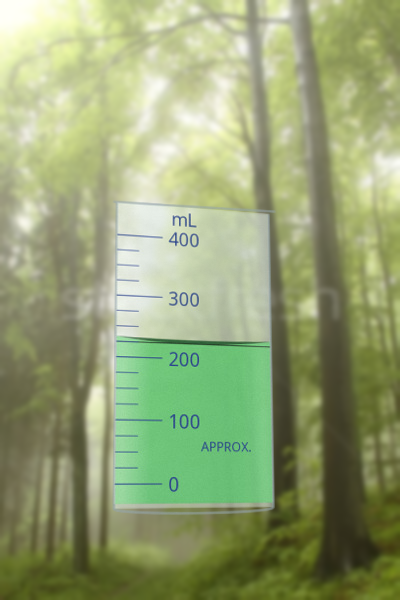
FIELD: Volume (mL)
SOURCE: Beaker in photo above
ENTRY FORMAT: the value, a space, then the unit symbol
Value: 225 mL
